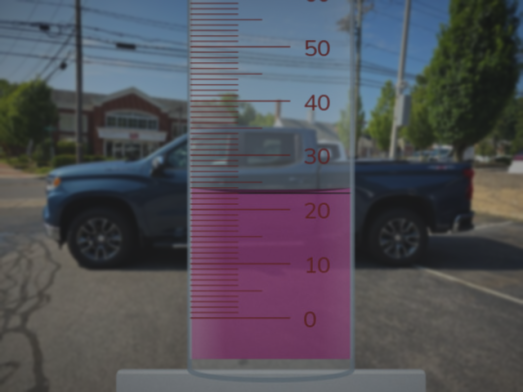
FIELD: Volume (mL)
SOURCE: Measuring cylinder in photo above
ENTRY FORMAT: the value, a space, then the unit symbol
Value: 23 mL
